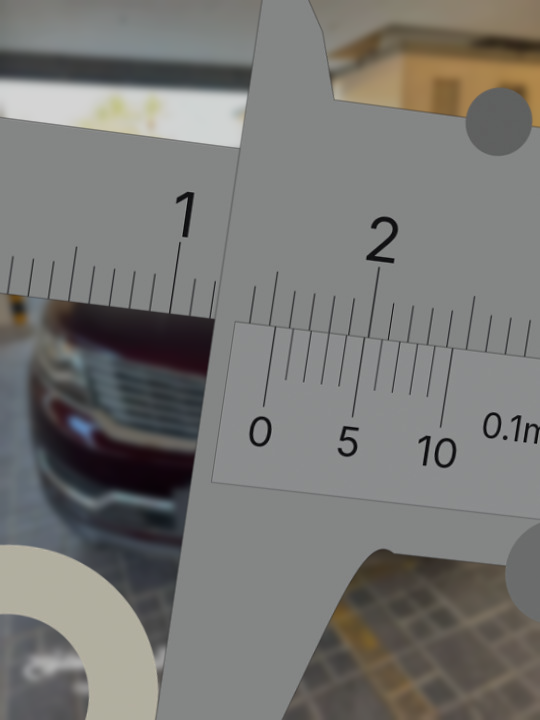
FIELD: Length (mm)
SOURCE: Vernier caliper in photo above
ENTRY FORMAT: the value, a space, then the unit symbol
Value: 15.3 mm
